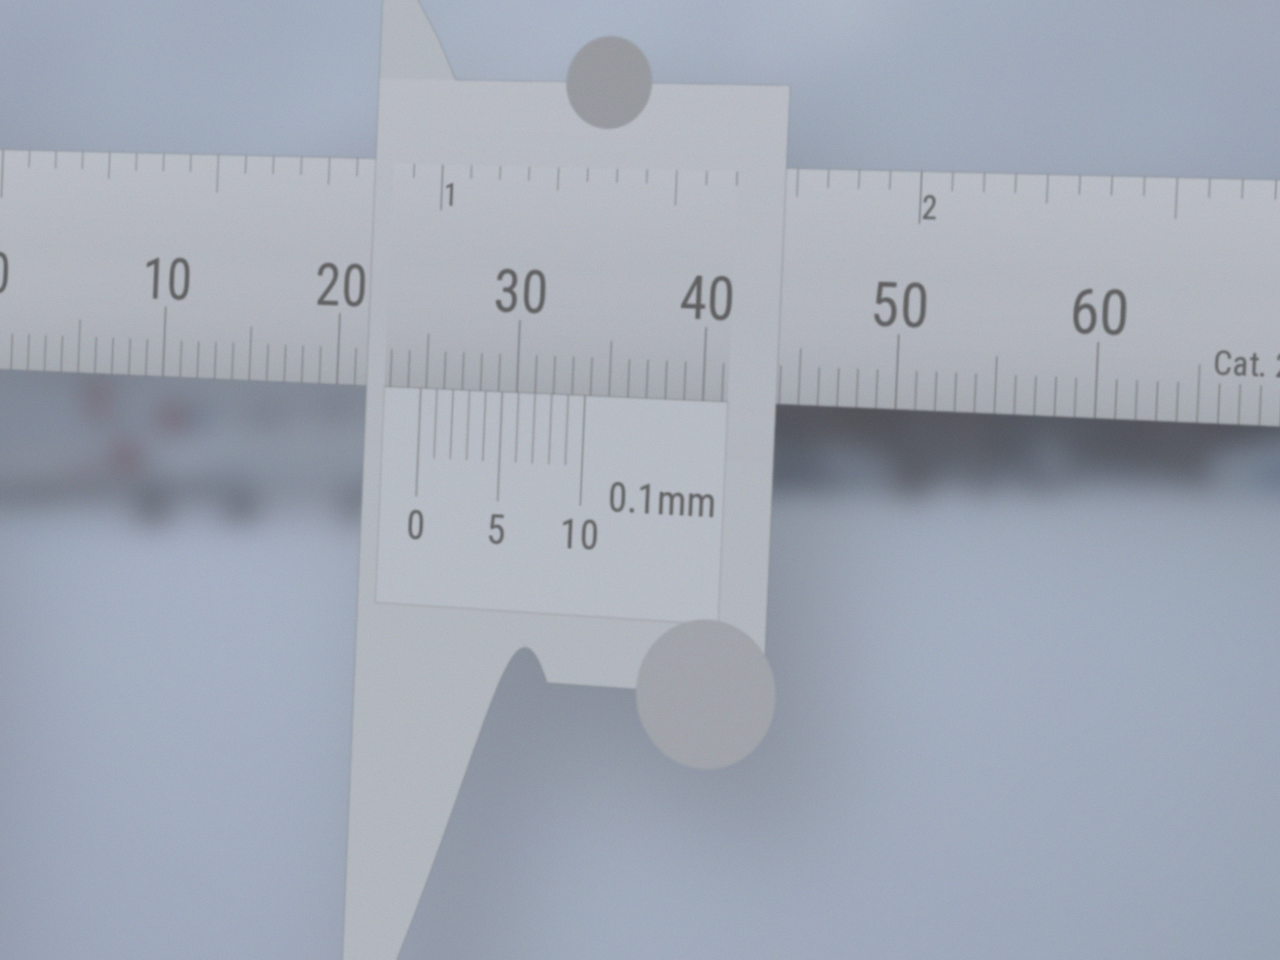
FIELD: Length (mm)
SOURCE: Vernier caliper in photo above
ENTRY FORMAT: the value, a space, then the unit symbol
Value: 24.7 mm
